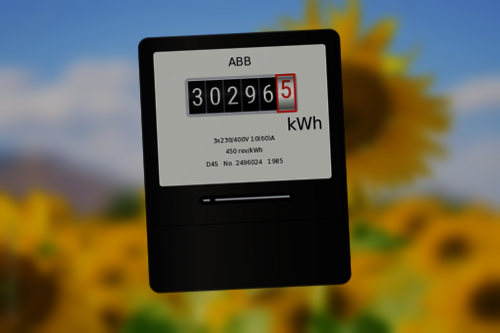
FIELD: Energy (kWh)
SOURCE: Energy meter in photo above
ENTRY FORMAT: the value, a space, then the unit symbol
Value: 30296.5 kWh
